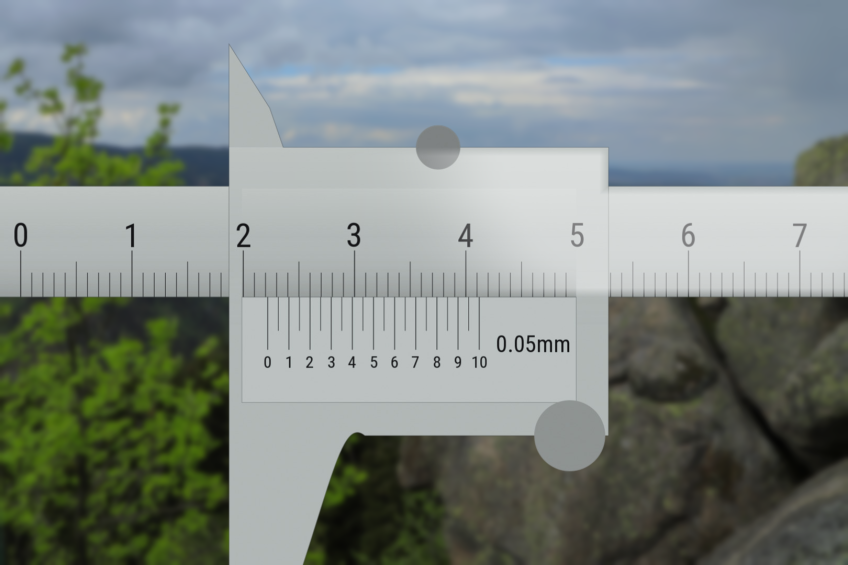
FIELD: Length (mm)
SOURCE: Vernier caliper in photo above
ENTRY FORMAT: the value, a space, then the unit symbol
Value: 22.2 mm
